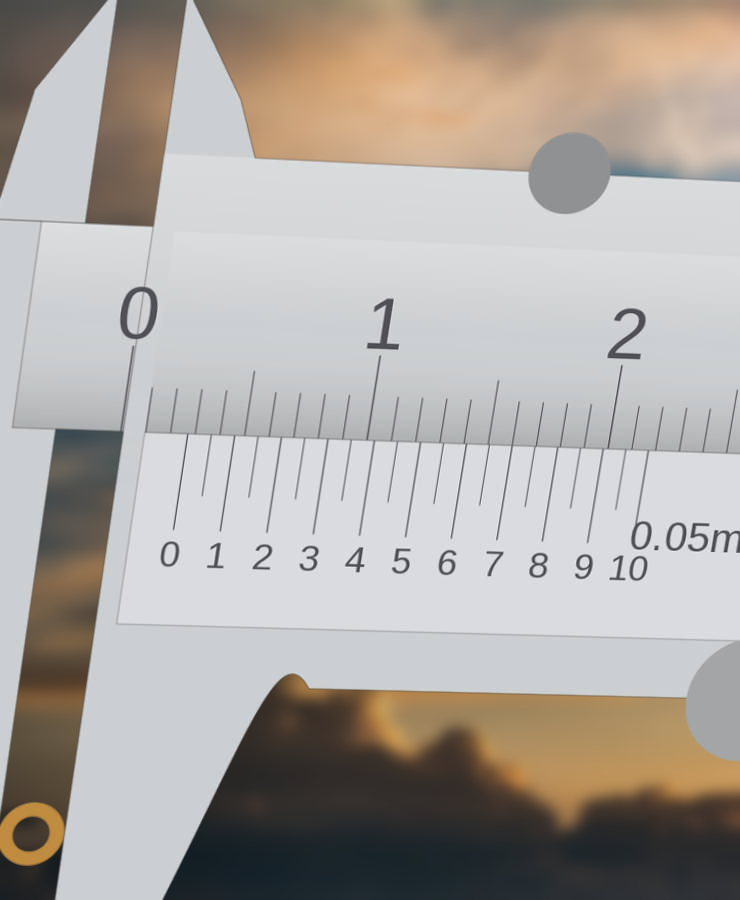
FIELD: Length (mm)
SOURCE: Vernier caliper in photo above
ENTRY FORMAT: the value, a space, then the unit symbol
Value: 2.70 mm
